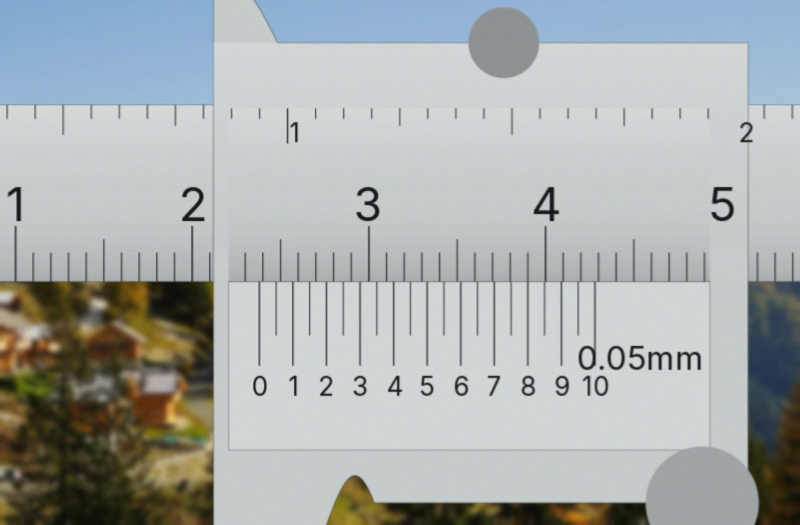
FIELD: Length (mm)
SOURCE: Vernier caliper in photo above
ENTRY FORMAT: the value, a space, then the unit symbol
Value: 23.8 mm
